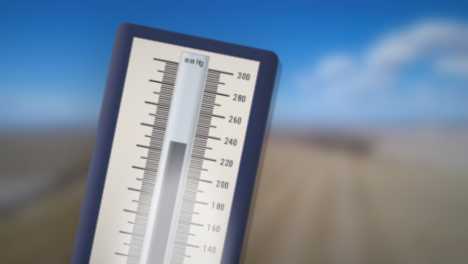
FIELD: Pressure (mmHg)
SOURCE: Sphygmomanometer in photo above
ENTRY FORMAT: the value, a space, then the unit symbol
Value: 230 mmHg
